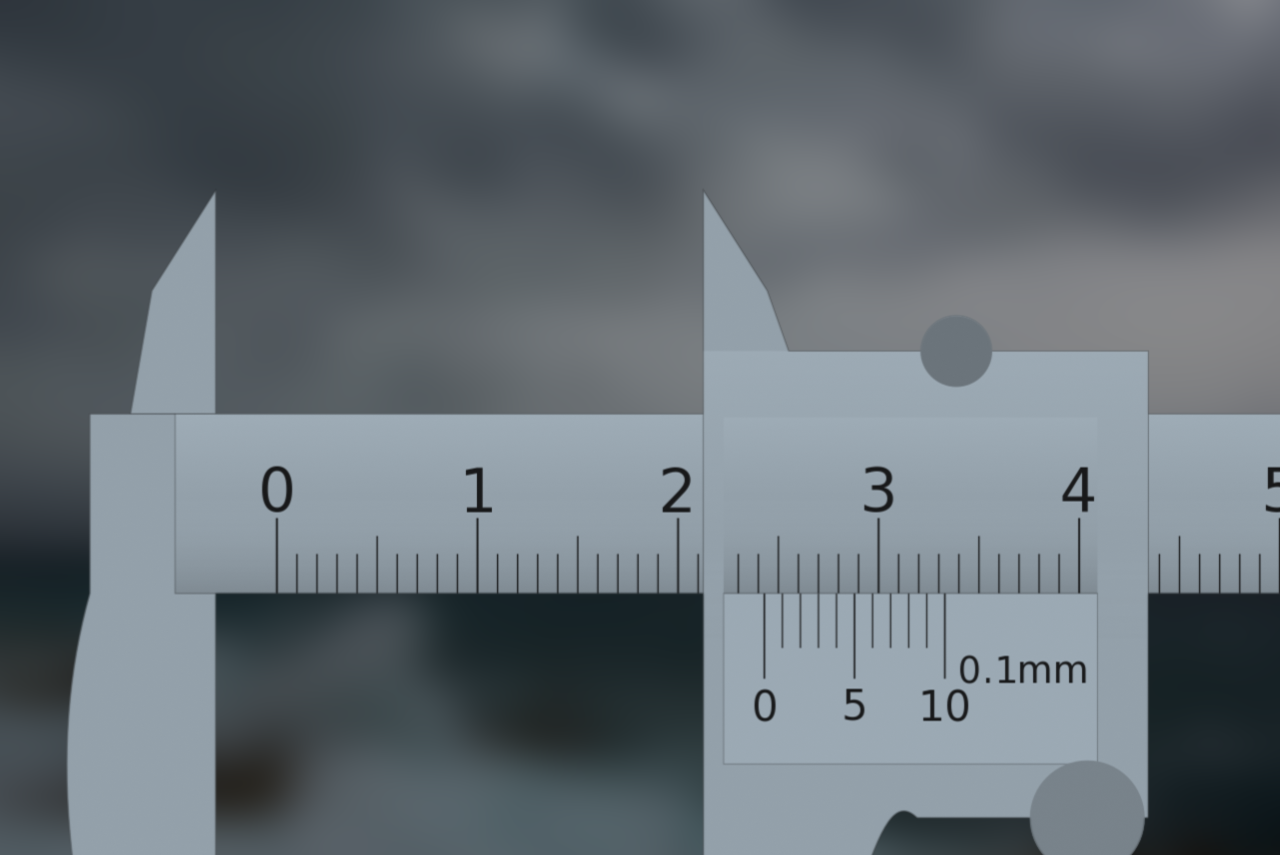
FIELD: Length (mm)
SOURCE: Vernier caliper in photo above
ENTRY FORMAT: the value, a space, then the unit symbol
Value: 24.3 mm
